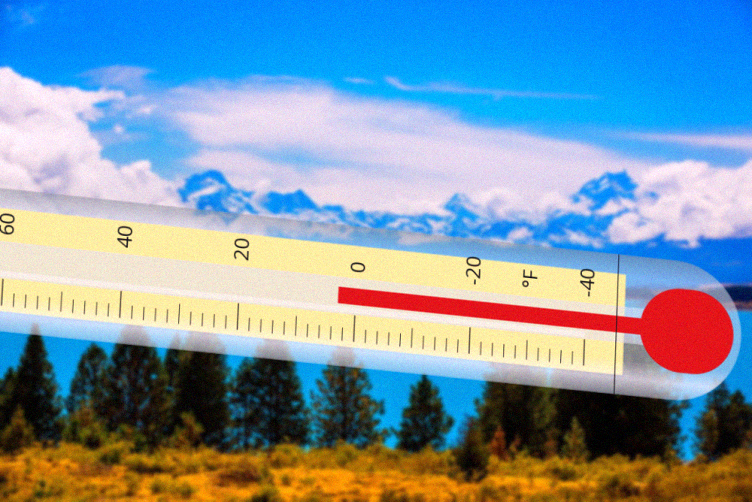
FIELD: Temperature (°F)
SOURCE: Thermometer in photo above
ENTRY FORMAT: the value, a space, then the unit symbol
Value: 3 °F
